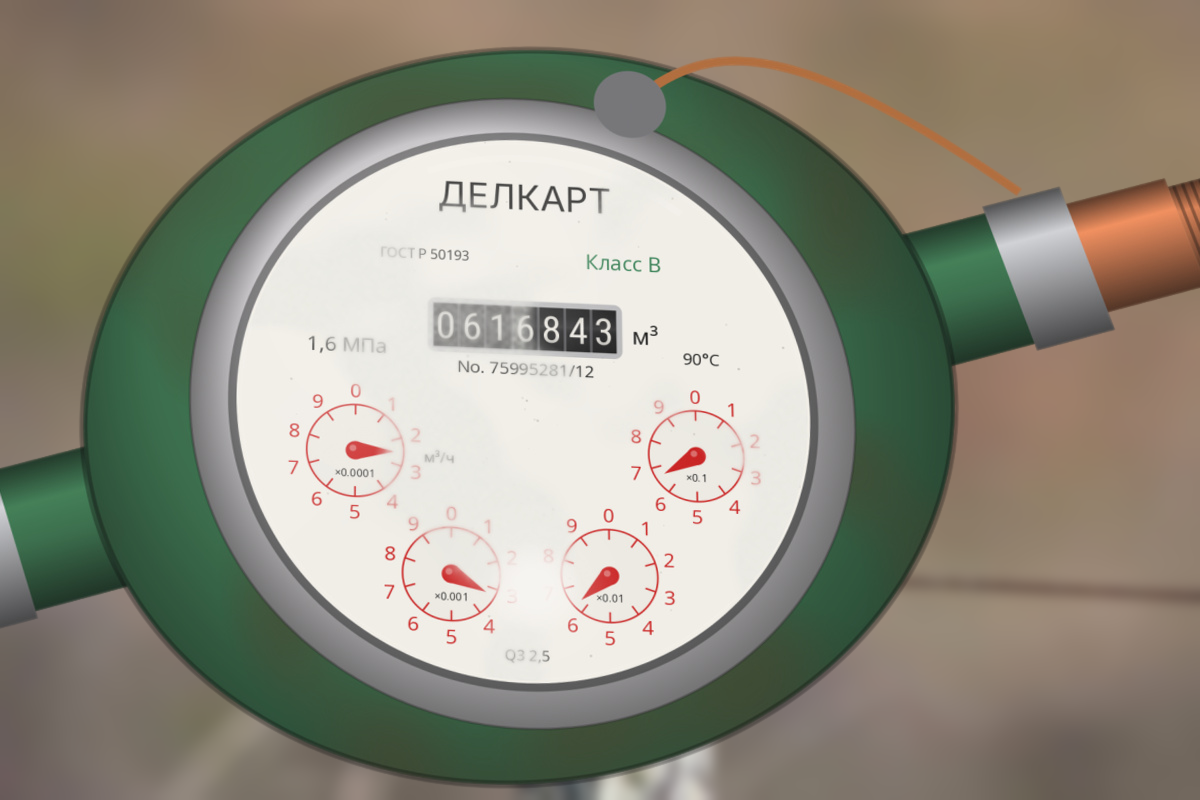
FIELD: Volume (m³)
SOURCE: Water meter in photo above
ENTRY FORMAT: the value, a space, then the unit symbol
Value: 616843.6632 m³
